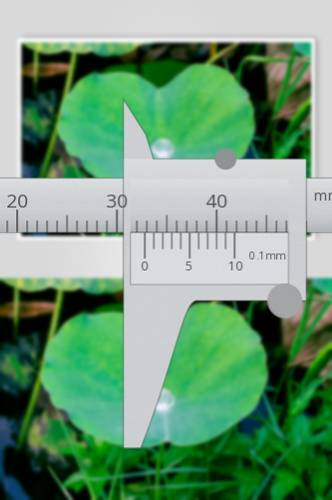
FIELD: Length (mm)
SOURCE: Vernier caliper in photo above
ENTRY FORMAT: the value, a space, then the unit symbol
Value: 32.8 mm
